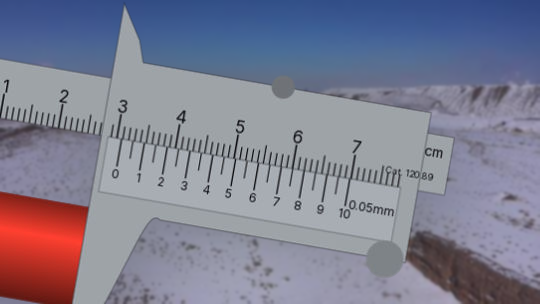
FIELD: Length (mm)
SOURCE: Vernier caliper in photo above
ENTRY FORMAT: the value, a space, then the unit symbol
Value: 30.8 mm
